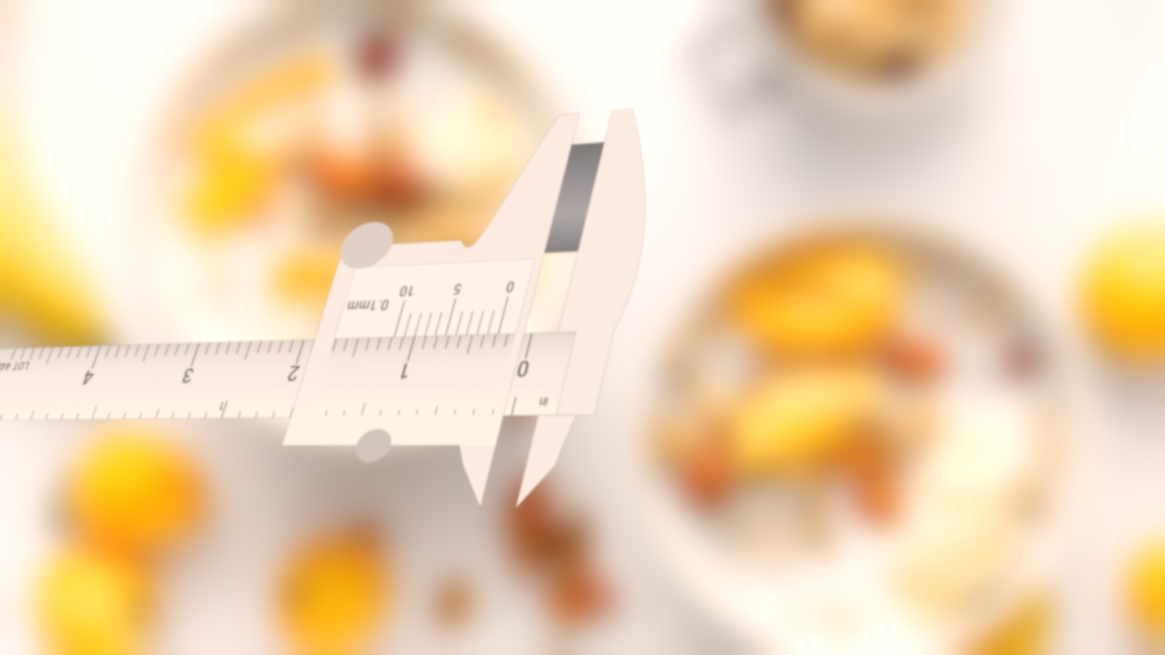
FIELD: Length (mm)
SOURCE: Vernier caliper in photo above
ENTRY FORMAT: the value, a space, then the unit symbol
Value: 2.8 mm
